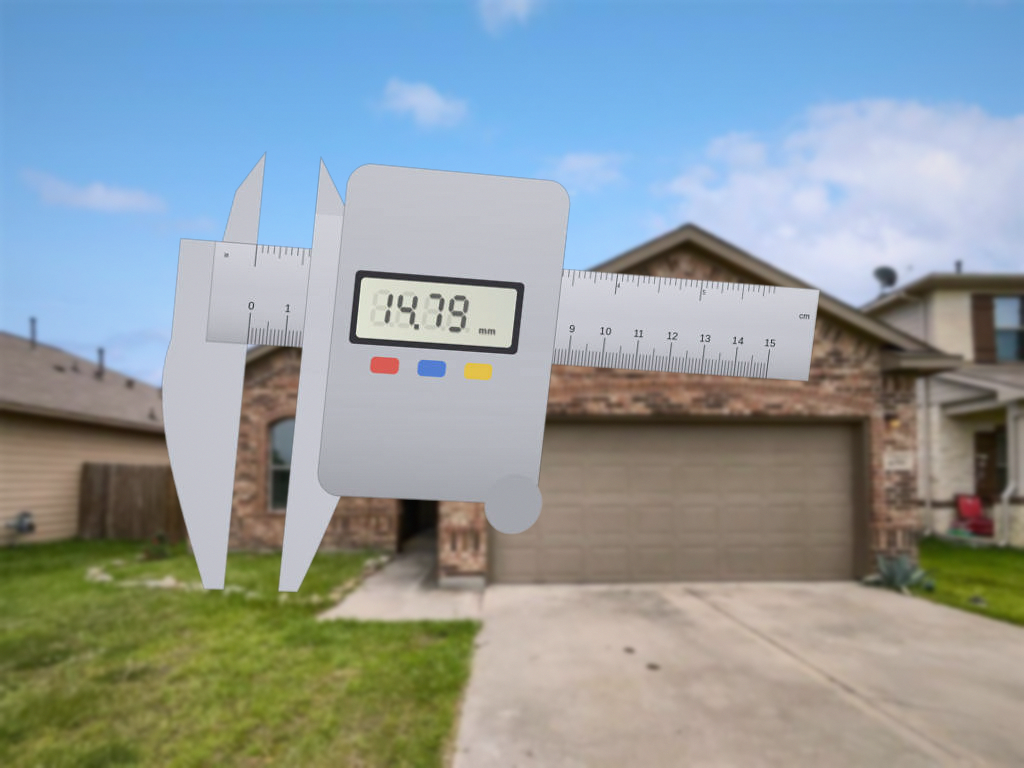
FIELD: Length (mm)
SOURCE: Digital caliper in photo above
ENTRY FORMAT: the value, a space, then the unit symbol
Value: 14.79 mm
